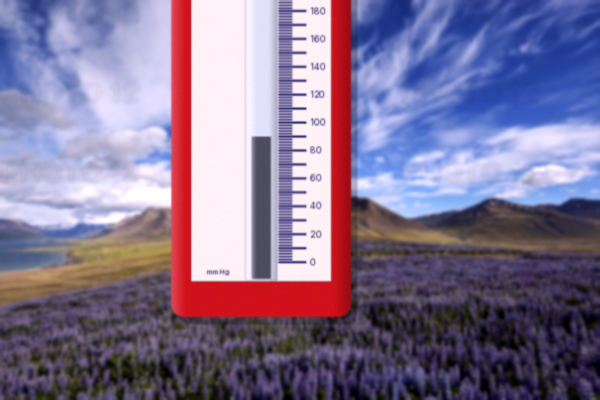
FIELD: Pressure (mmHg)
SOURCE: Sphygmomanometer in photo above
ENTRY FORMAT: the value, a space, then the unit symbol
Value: 90 mmHg
